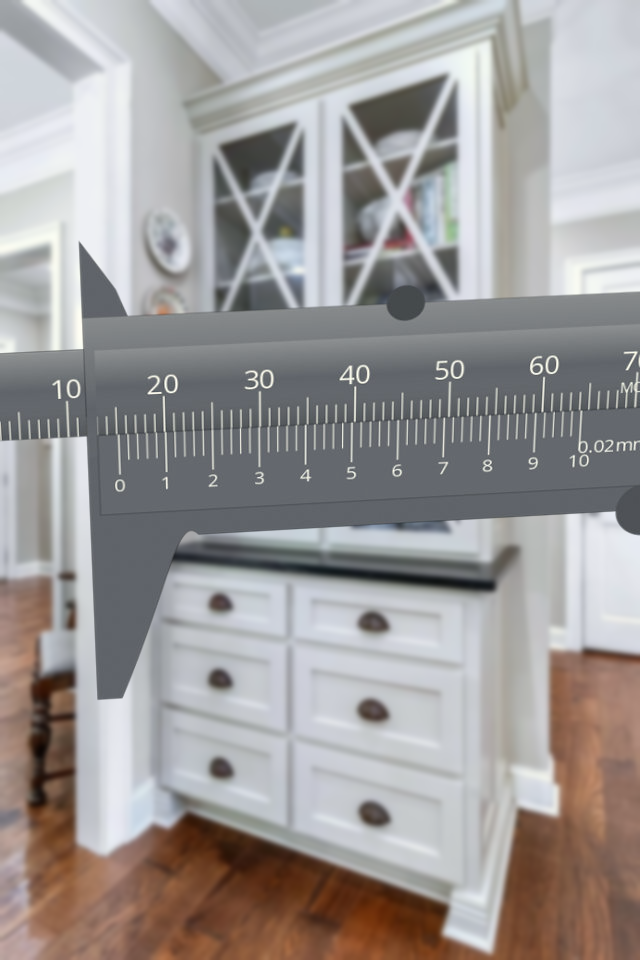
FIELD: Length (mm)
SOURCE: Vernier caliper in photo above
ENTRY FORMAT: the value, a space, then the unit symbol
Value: 15.2 mm
